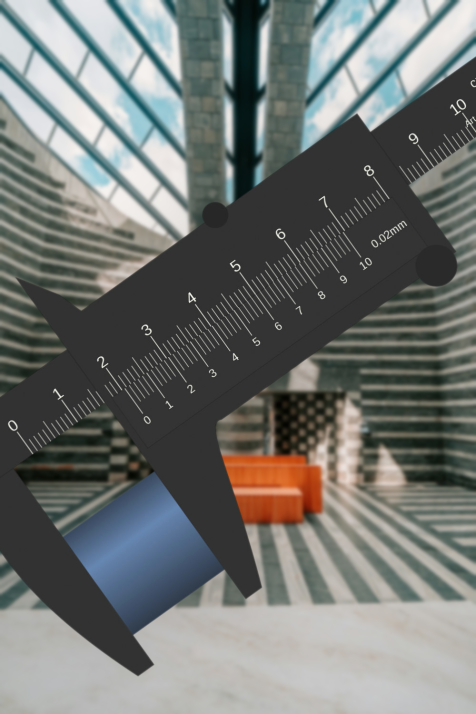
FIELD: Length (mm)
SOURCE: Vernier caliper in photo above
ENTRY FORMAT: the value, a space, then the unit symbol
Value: 20.6 mm
